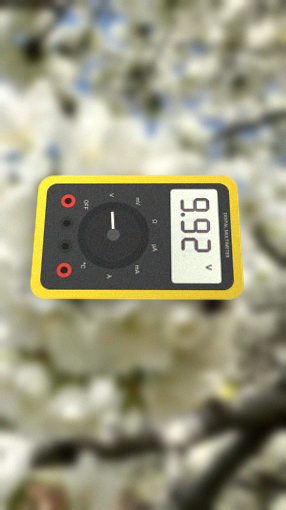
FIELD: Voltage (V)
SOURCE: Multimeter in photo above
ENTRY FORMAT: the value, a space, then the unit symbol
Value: 9.92 V
